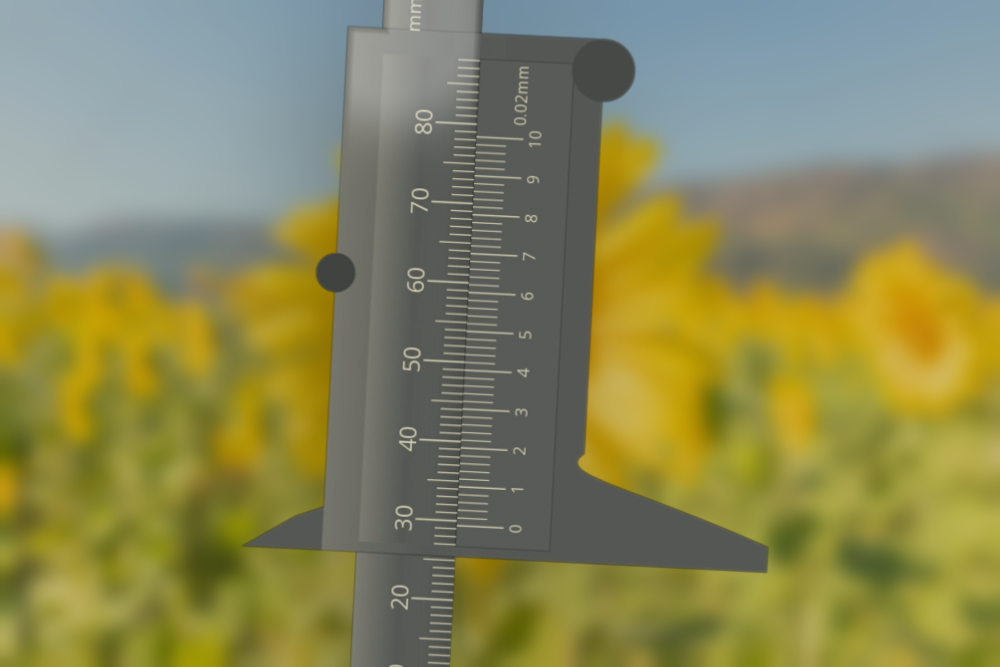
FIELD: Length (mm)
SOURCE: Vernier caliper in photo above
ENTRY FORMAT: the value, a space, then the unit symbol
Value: 29.4 mm
